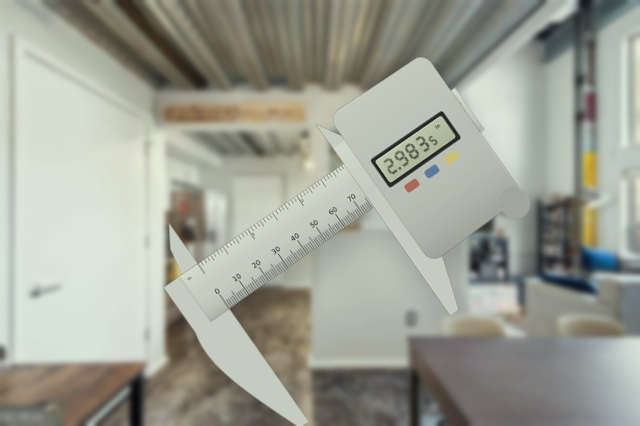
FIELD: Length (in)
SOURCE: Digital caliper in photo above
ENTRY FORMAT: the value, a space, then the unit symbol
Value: 2.9835 in
